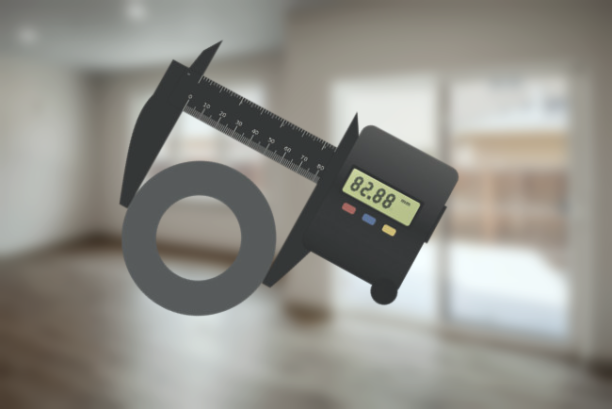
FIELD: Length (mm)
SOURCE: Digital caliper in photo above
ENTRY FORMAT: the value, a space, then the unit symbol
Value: 82.88 mm
